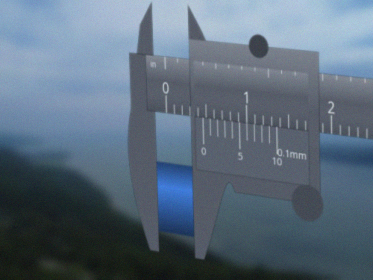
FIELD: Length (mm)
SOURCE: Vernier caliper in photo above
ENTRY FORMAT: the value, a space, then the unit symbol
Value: 4.6 mm
